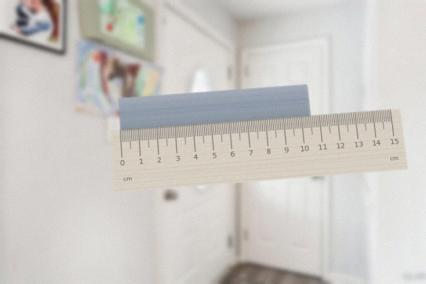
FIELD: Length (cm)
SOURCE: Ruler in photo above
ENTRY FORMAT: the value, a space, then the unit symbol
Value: 10.5 cm
